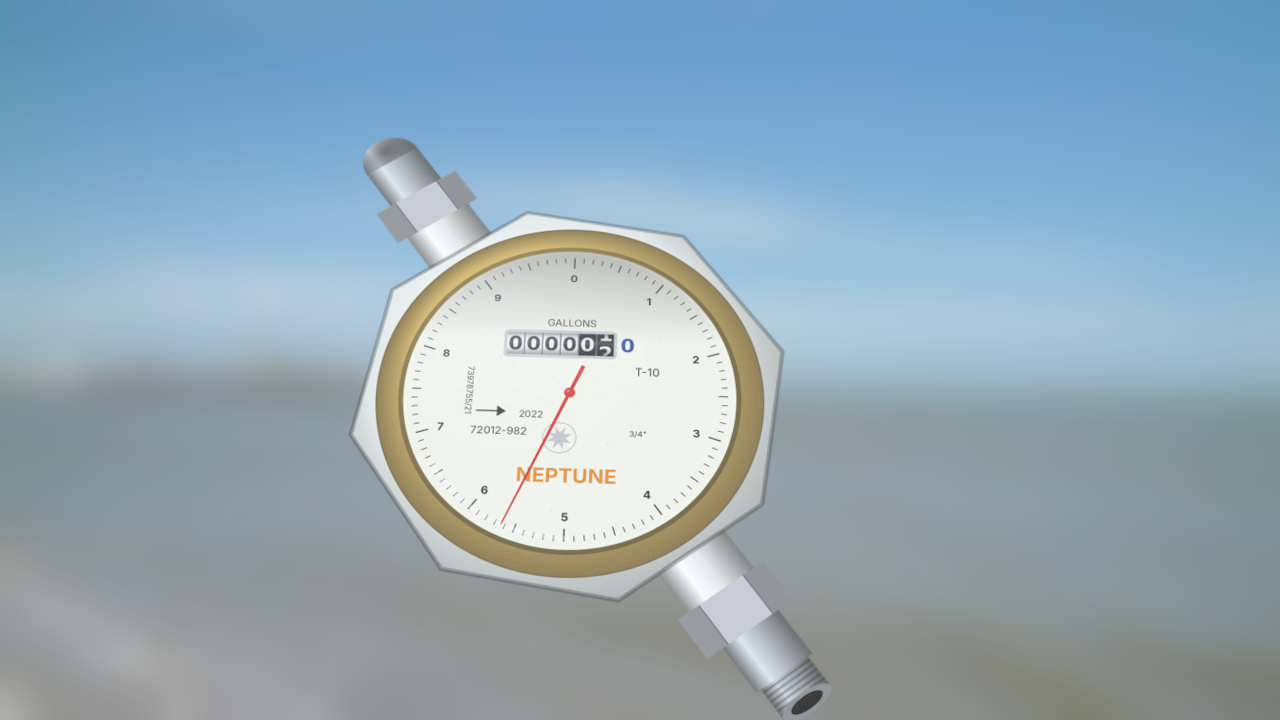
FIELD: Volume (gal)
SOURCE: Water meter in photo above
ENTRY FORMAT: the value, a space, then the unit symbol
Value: 15.6 gal
